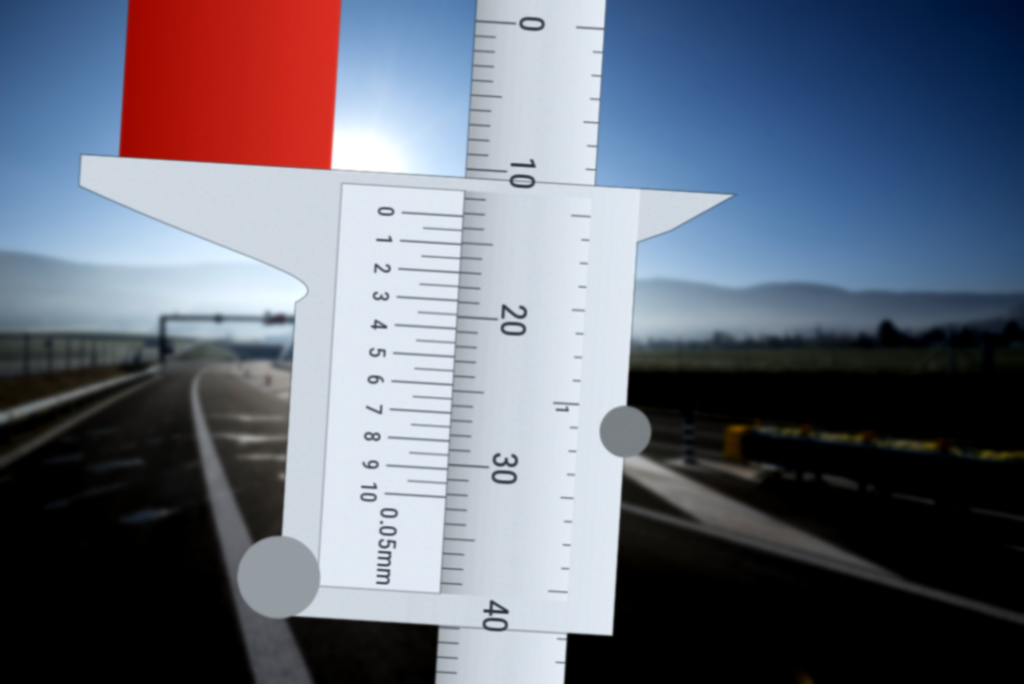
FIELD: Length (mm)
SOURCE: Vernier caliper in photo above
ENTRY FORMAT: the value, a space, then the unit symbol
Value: 13.2 mm
